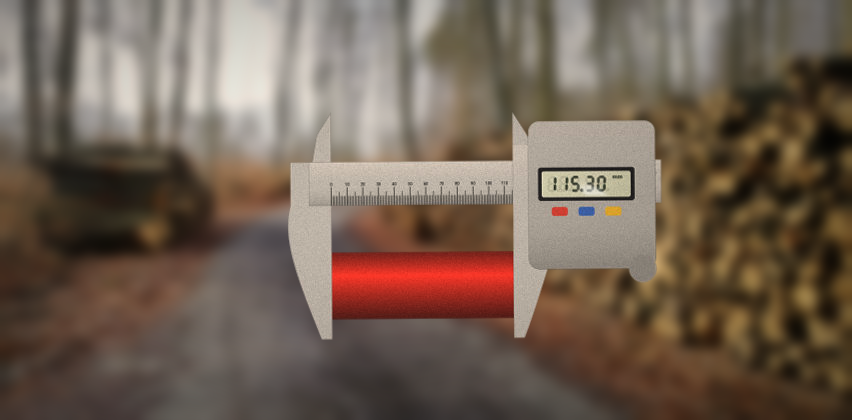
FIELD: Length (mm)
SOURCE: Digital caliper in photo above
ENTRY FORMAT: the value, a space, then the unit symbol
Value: 115.30 mm
